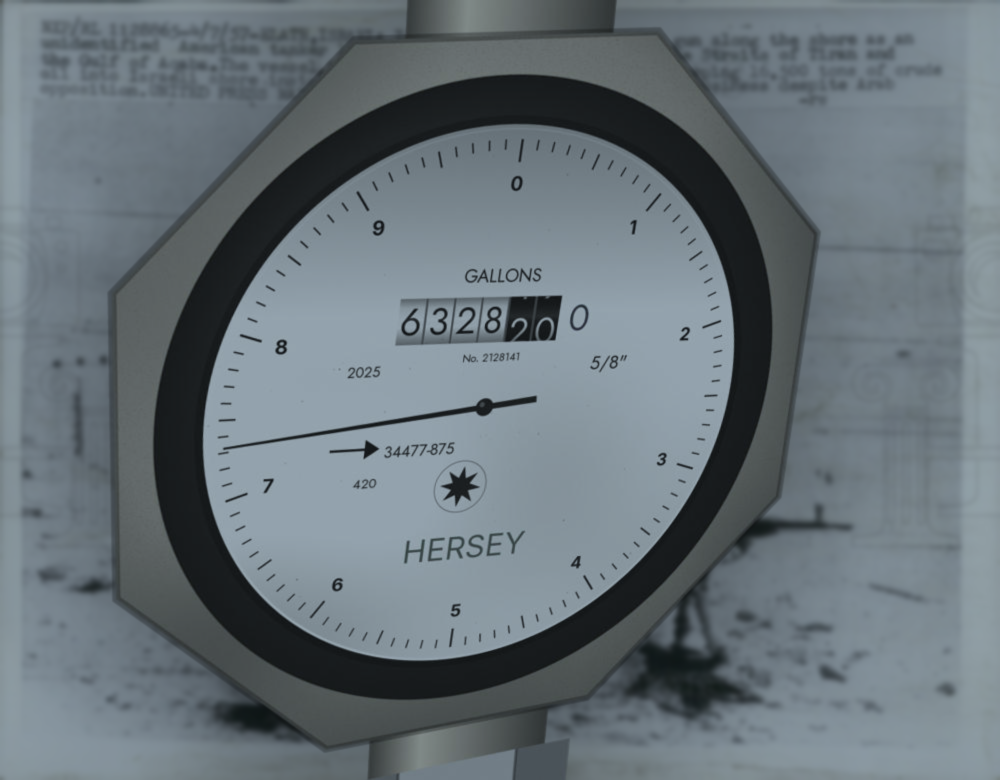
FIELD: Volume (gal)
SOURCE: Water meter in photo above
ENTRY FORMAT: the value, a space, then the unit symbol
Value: 6328197.3 gal
